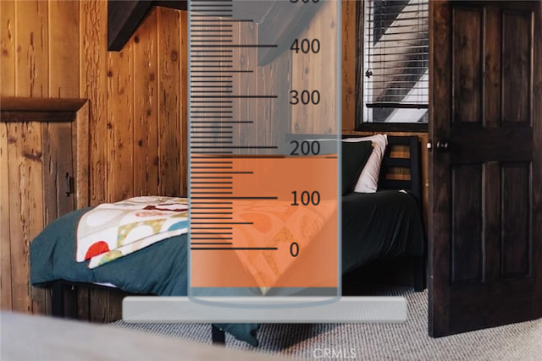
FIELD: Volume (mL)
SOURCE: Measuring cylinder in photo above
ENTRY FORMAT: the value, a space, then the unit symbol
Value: 180 mL
